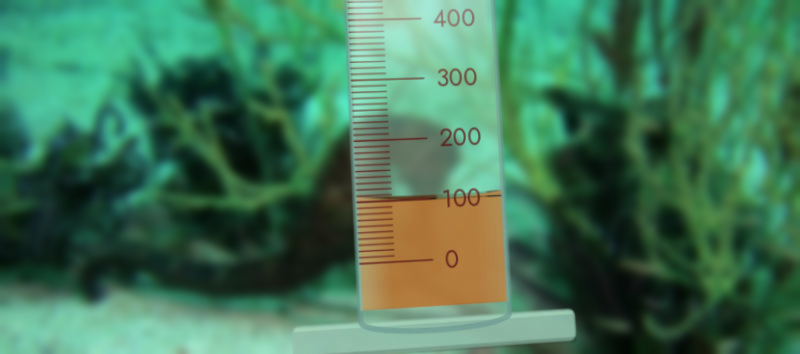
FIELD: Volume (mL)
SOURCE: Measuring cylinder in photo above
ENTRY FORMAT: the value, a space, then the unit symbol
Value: 100 mL
